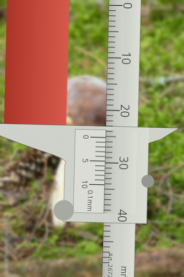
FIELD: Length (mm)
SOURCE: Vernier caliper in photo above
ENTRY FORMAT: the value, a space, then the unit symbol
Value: 25.2 mm
